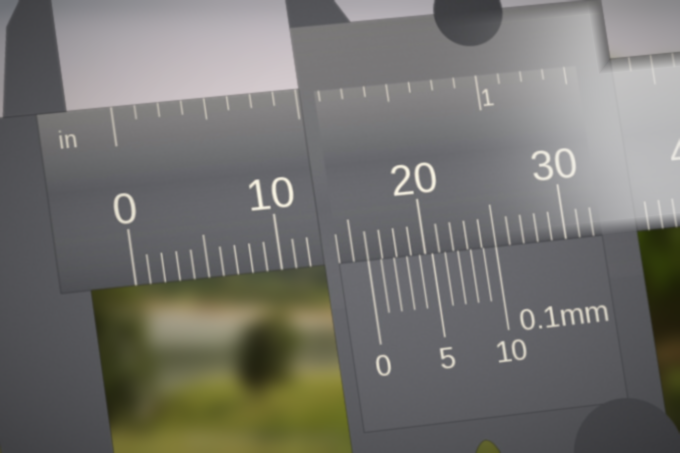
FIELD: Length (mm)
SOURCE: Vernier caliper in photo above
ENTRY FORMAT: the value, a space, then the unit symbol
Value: 16.0 mm
